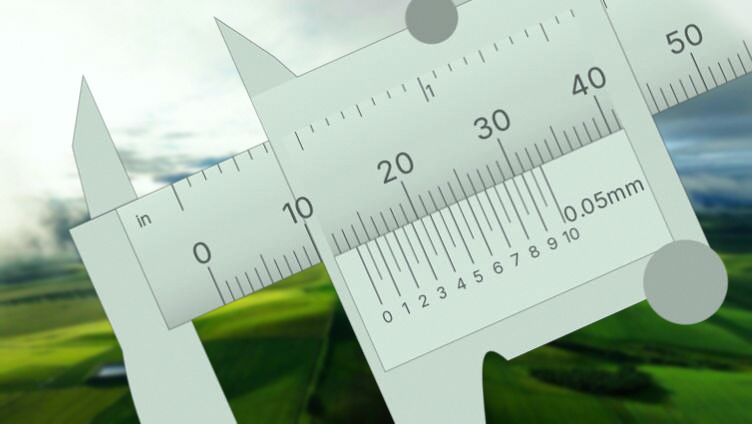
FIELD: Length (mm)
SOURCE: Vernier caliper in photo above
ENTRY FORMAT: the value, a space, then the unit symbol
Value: 13.6 mm
